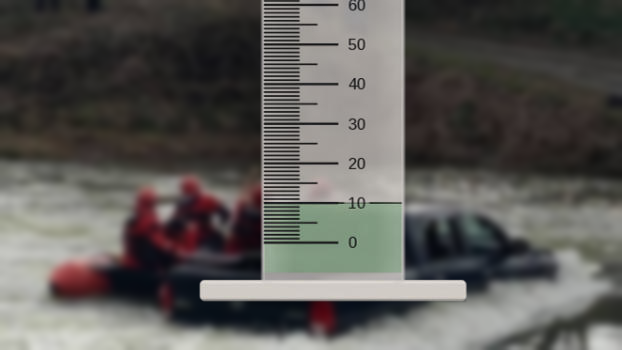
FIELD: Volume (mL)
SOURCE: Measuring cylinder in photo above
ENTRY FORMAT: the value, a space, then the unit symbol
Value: 10 mL
